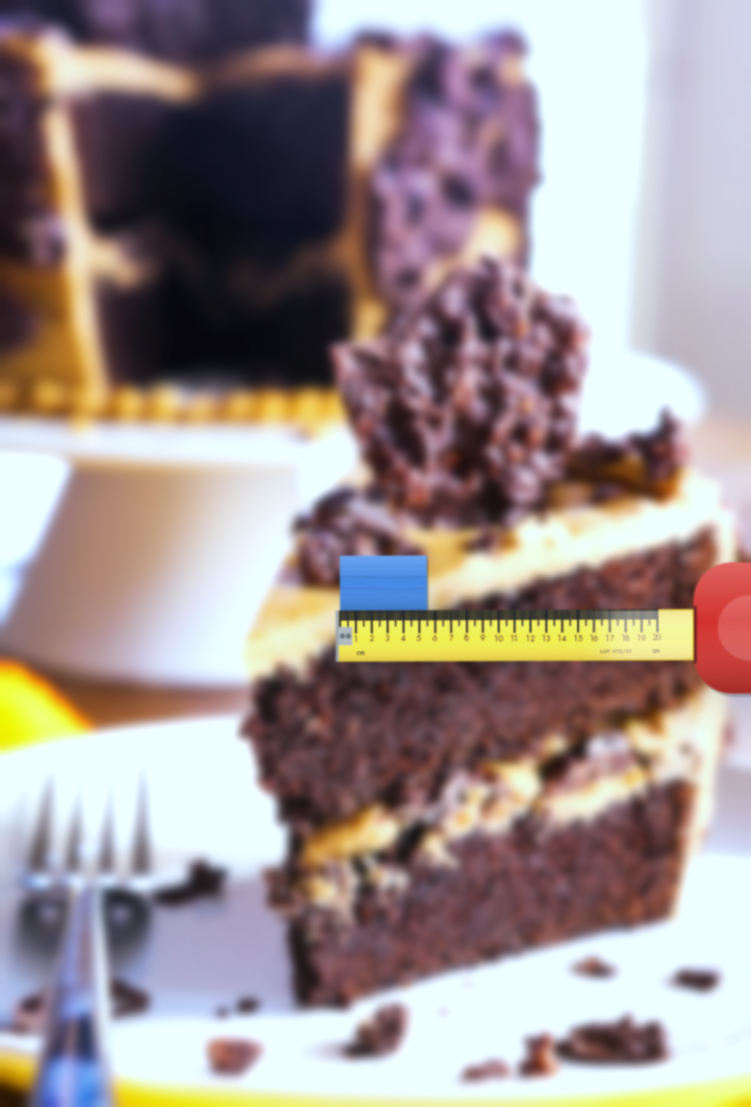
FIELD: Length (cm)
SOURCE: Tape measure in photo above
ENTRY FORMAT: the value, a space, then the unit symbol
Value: 5.5 cm
